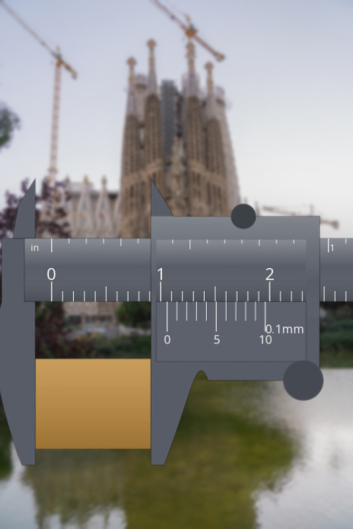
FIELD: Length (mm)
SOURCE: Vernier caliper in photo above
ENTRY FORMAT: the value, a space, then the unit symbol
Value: 10.6 mm
